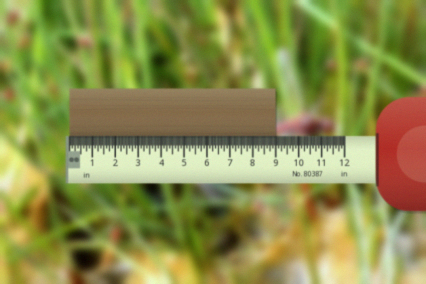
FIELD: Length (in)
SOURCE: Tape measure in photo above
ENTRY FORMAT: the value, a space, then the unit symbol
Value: 9 in
